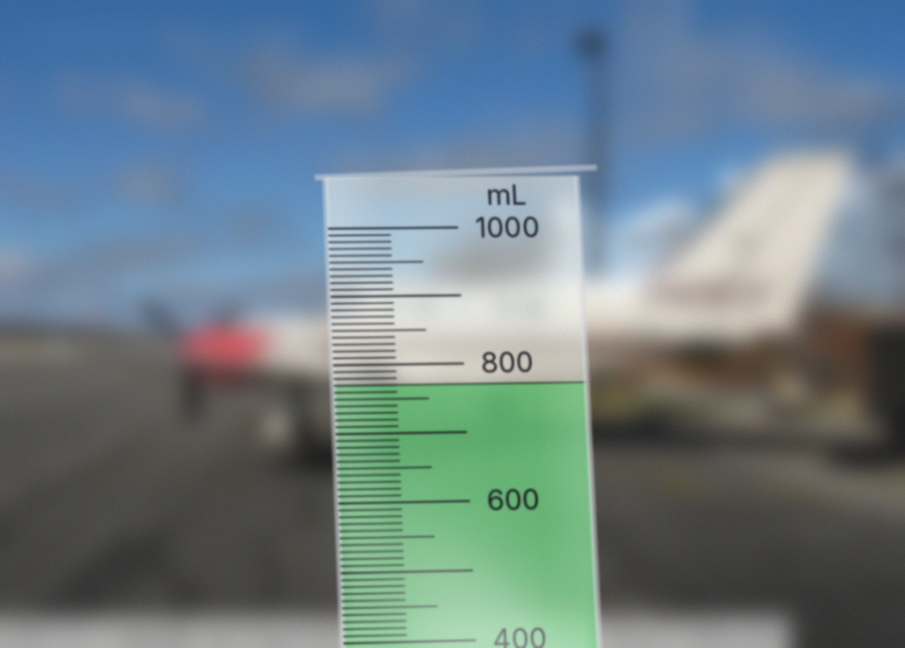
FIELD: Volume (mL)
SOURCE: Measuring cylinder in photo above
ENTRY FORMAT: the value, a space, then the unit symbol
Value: 770 mL
